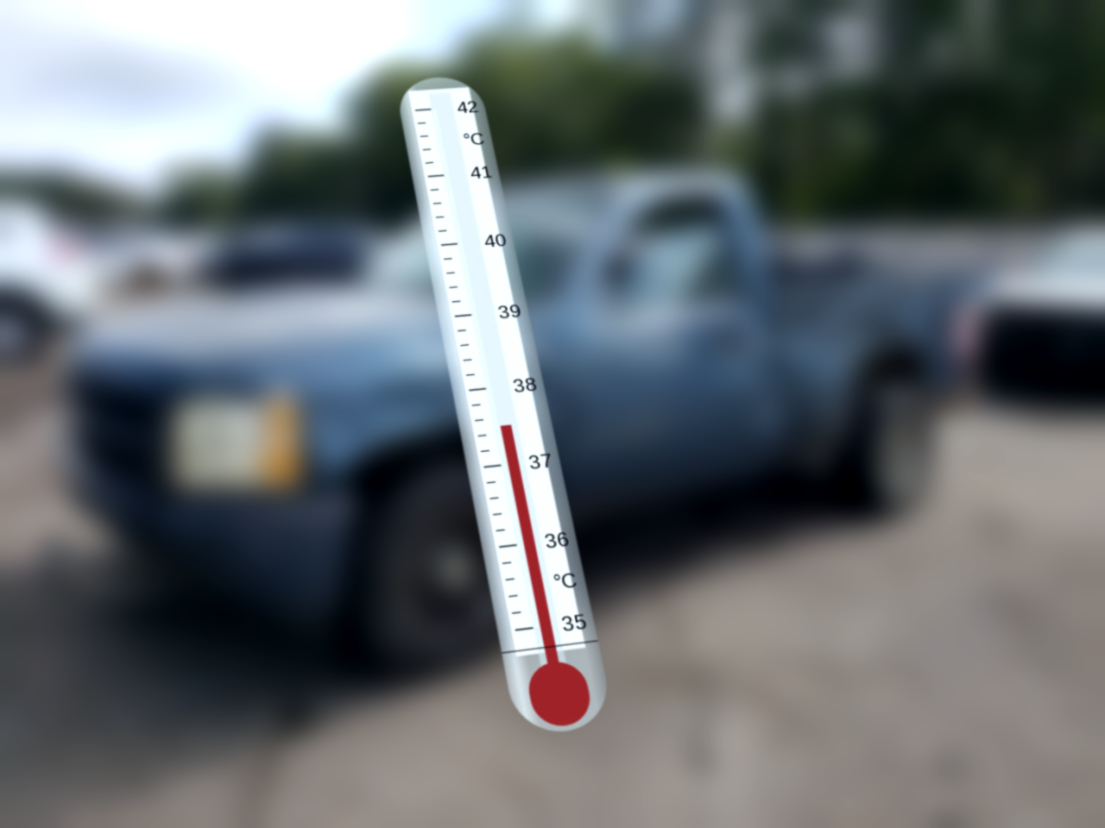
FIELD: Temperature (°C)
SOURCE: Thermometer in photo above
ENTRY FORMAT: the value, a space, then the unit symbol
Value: 37.5 °C
